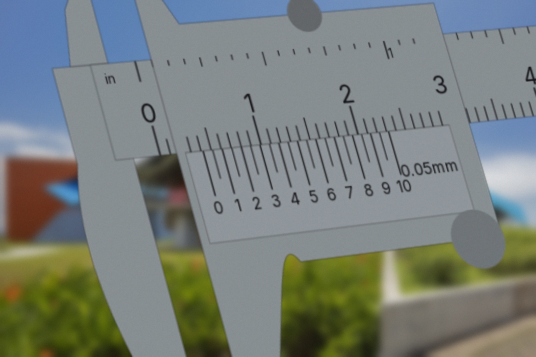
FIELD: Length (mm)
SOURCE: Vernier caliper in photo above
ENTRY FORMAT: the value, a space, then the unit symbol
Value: 4.2 mm
